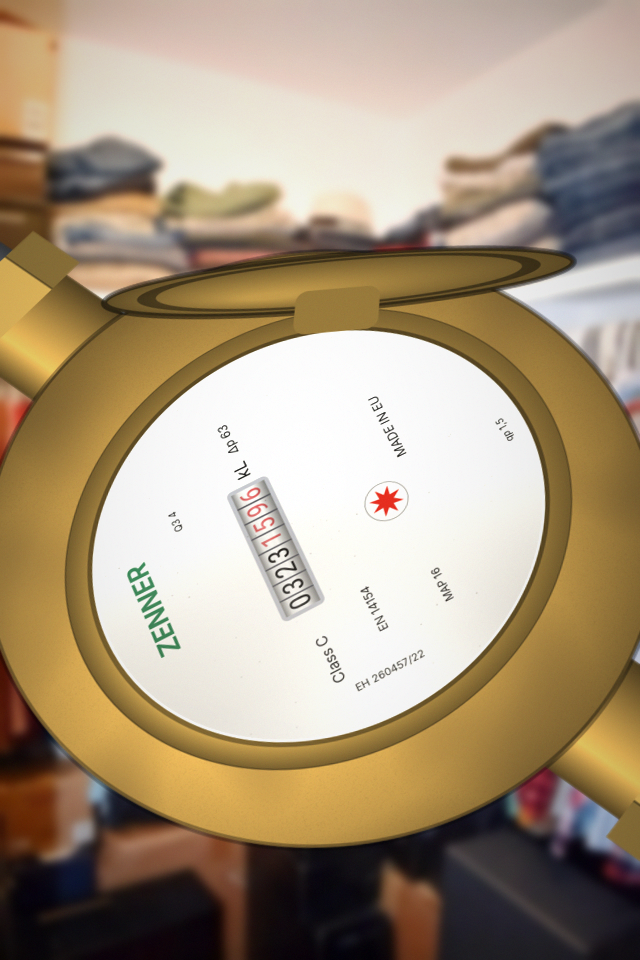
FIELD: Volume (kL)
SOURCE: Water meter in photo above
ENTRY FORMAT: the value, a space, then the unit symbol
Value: 323.1596 kL
